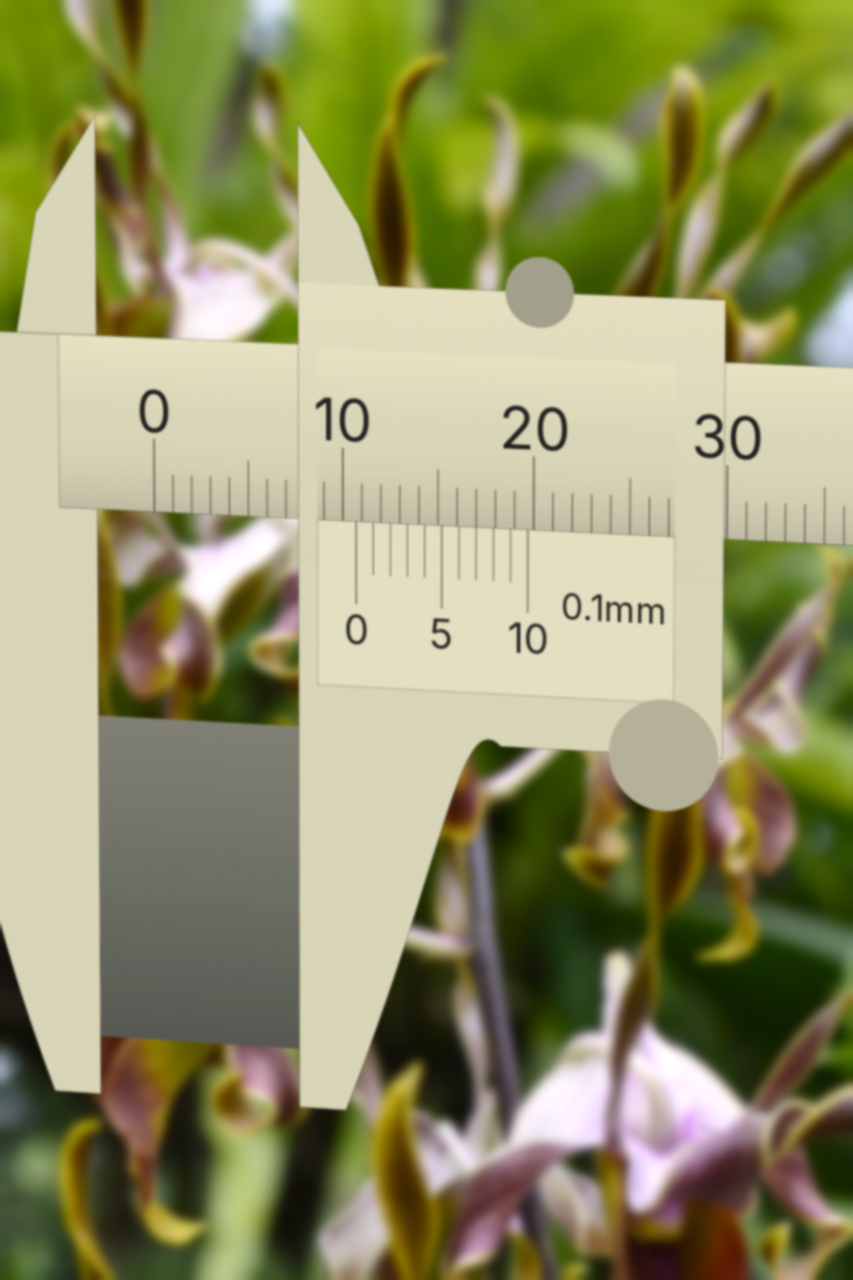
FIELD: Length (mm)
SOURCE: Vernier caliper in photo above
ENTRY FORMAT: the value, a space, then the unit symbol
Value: 10.7 mm
